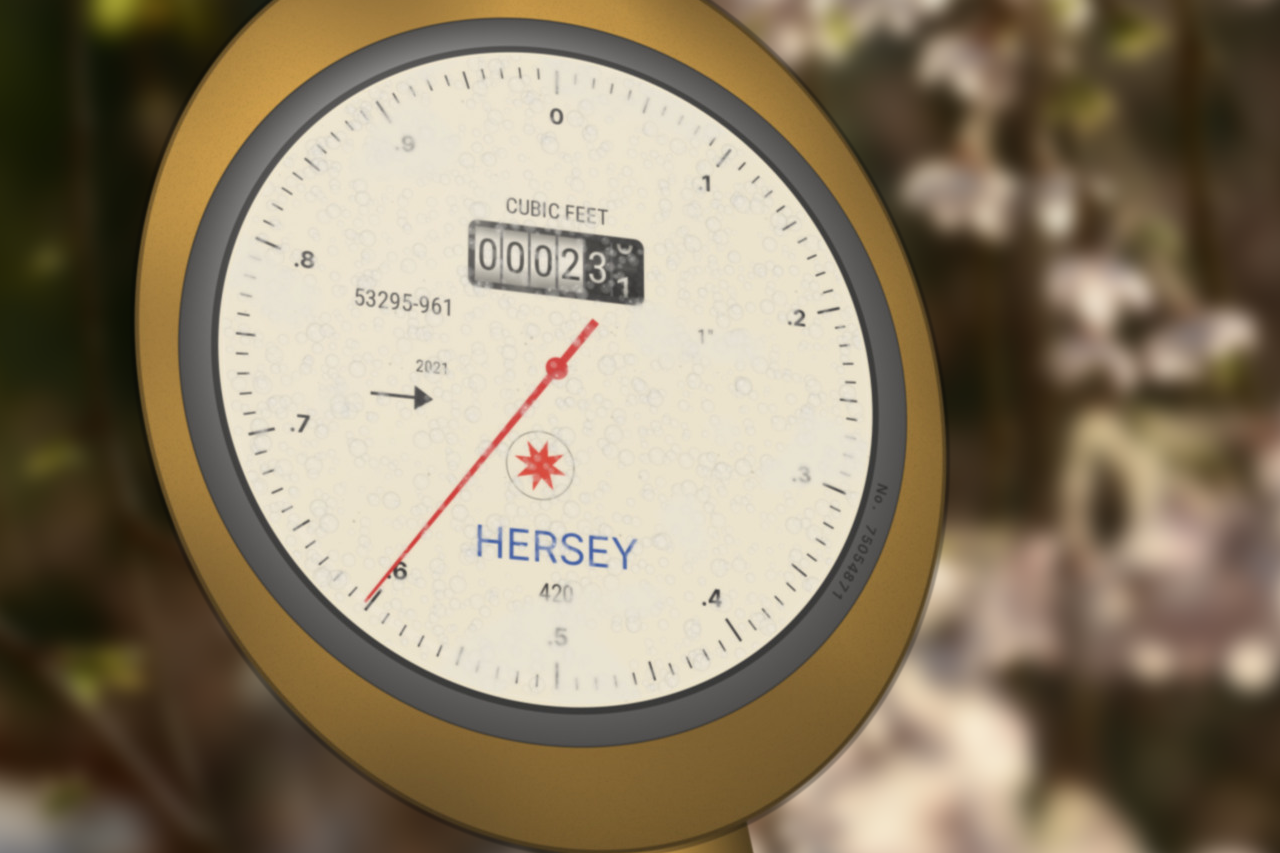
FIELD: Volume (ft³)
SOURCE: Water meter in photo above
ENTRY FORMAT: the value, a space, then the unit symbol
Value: 230.60 ft³
